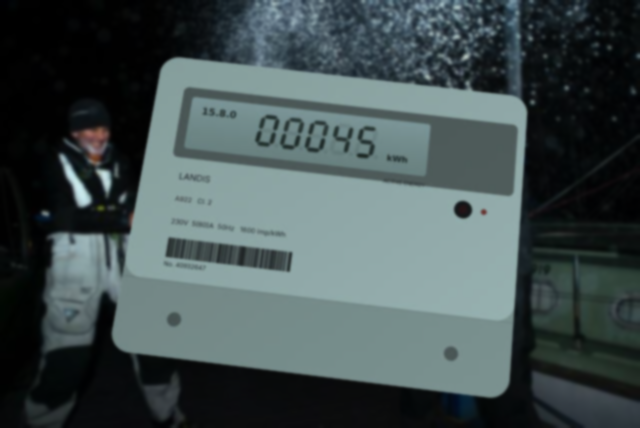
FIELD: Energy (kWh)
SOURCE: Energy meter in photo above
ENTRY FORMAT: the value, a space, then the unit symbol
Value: 45 kWh
